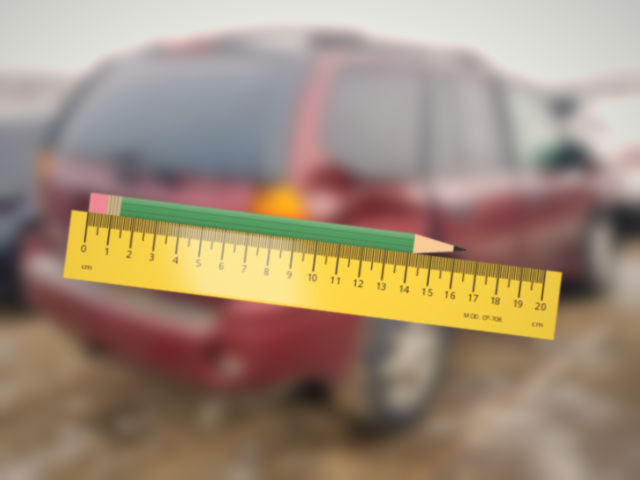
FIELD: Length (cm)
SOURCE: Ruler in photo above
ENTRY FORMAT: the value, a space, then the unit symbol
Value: 16.5 cm
